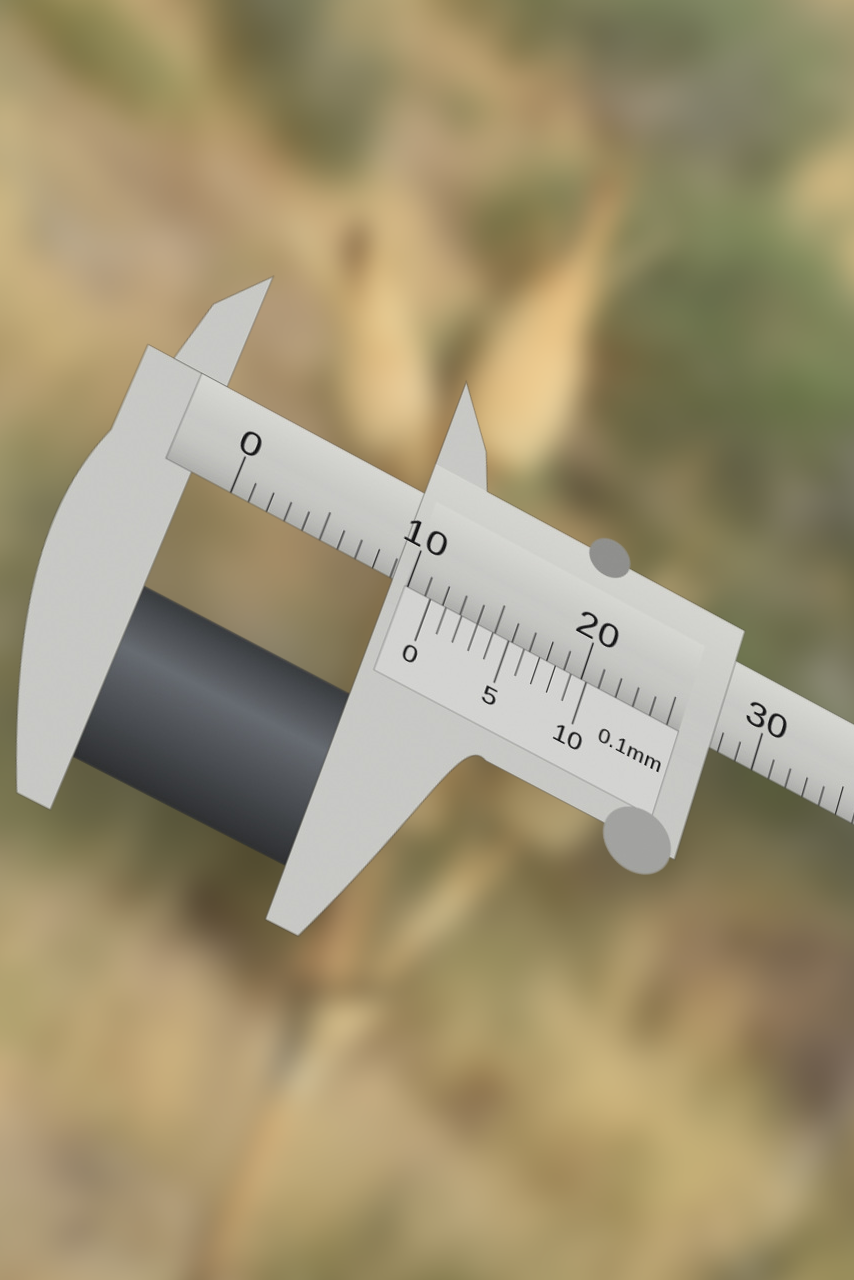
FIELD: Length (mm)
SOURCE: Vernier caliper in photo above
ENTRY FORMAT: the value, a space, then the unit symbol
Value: 11.3 mm
